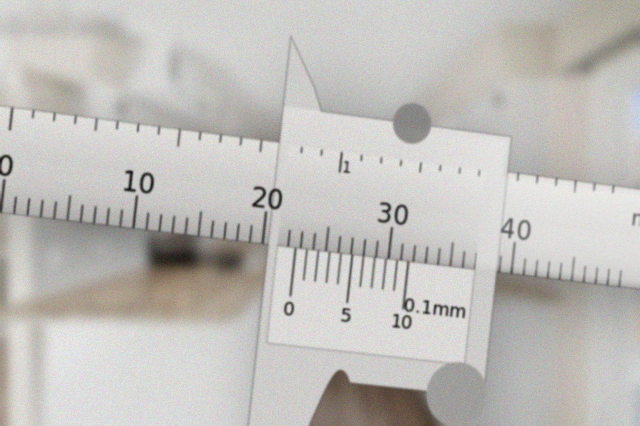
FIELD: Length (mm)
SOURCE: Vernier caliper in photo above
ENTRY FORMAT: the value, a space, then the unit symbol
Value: 22.6 mm
